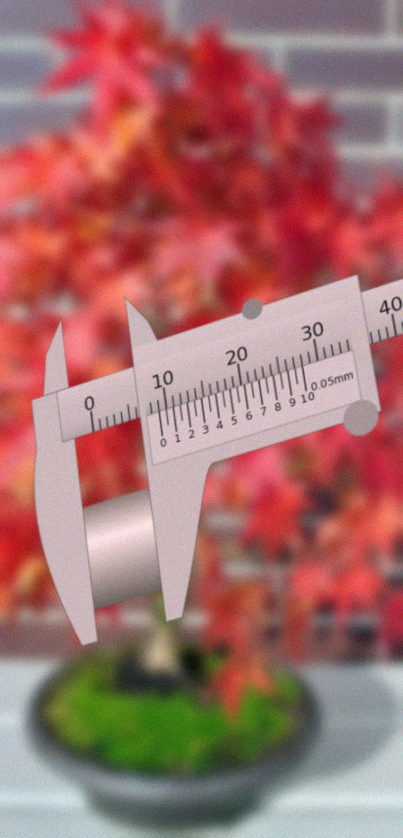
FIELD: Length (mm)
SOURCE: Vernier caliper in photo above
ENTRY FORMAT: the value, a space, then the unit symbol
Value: 9.0 mm
